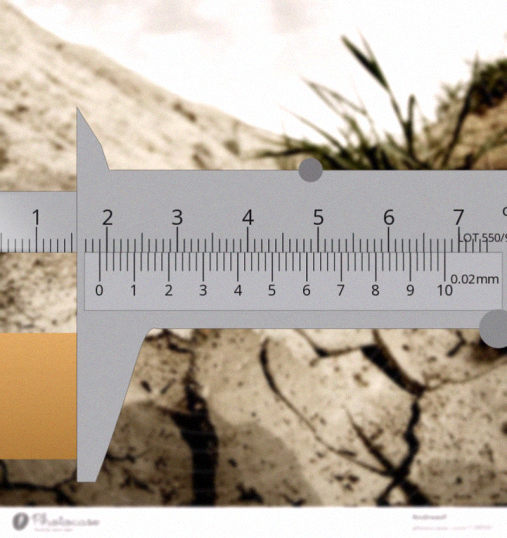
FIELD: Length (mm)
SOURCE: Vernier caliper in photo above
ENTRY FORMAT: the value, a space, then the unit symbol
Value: 19.0 mm
